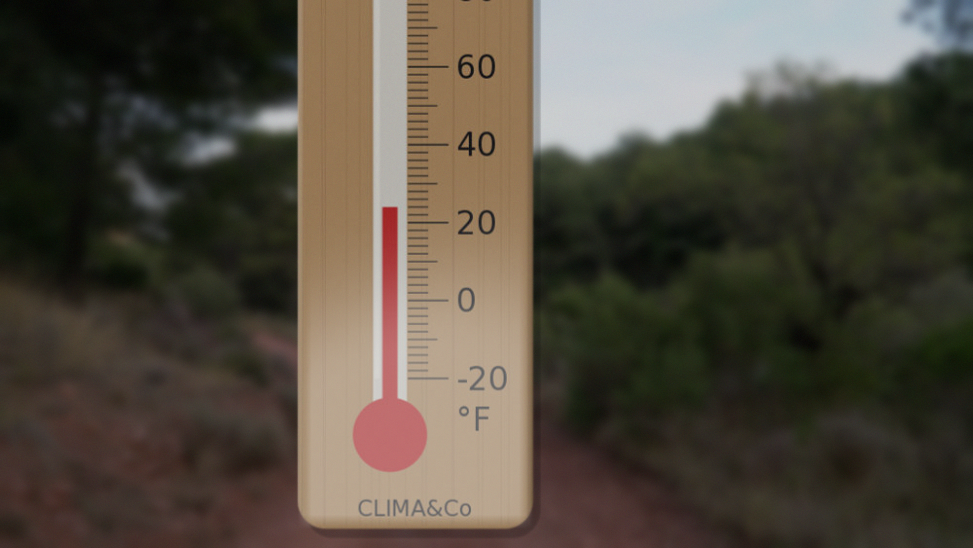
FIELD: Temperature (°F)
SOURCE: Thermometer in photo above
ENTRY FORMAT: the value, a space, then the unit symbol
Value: 24 °F
